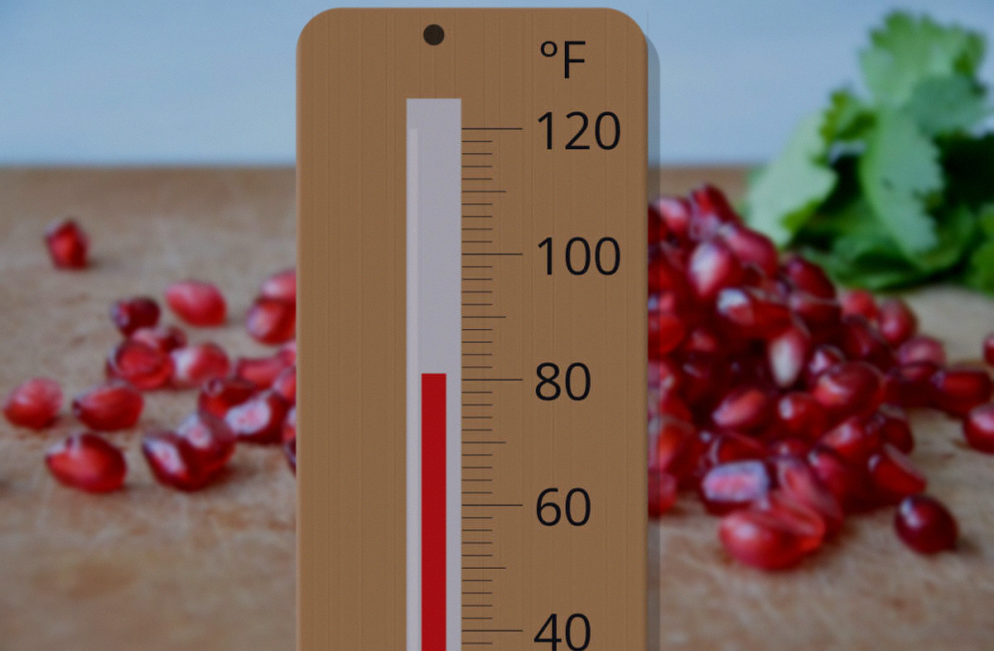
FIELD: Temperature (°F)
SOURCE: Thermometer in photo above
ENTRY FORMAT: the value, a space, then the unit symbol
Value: 81 °F
